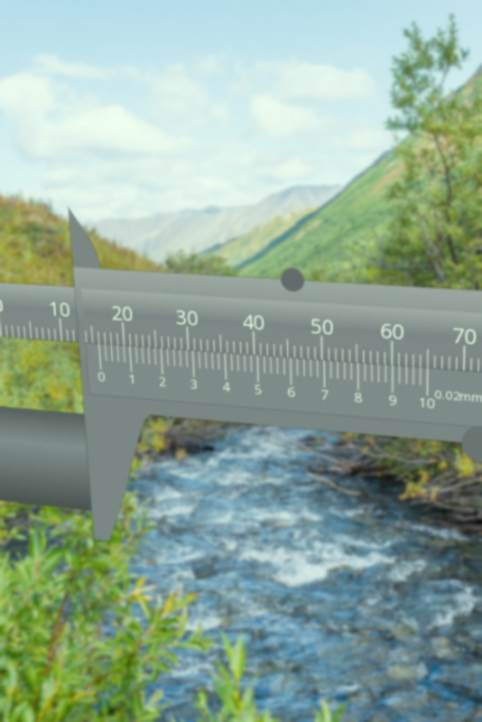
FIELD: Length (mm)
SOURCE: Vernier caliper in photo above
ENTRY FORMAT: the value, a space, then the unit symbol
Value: 16.0 mm
